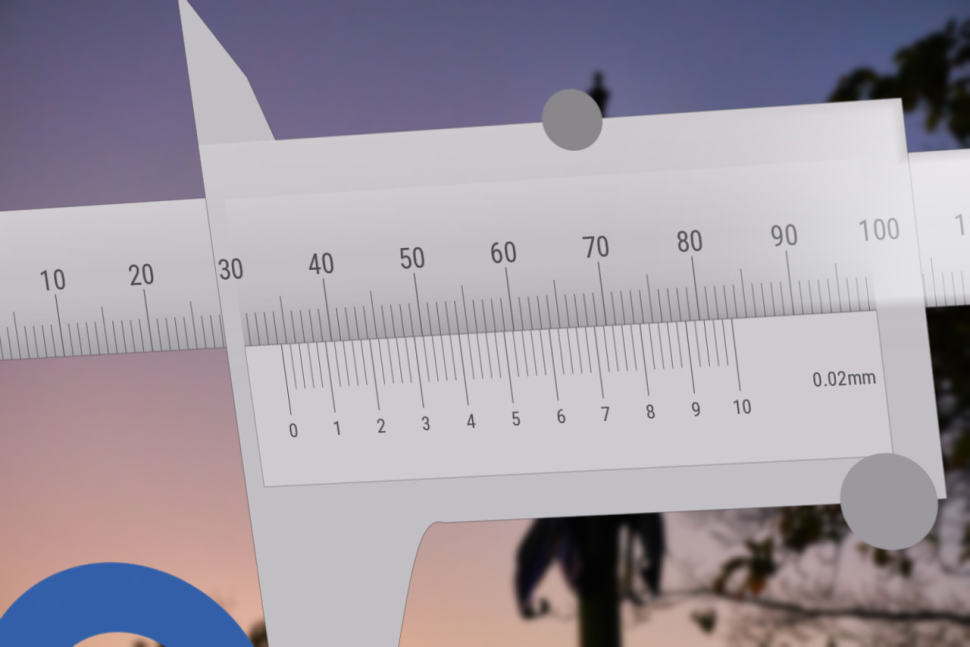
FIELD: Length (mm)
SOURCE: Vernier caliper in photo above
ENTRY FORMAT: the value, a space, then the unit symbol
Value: 34.4 mm
